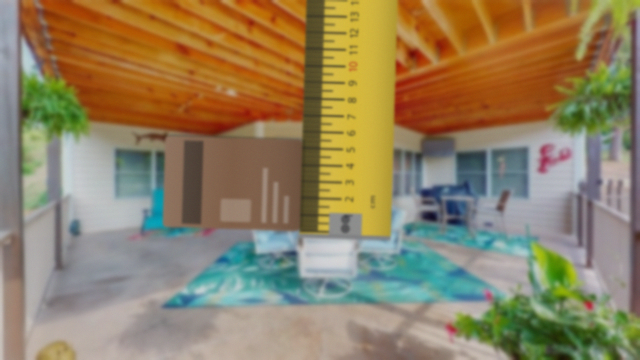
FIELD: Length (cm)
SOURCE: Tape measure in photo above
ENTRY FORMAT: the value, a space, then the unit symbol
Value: 5.5 cm
